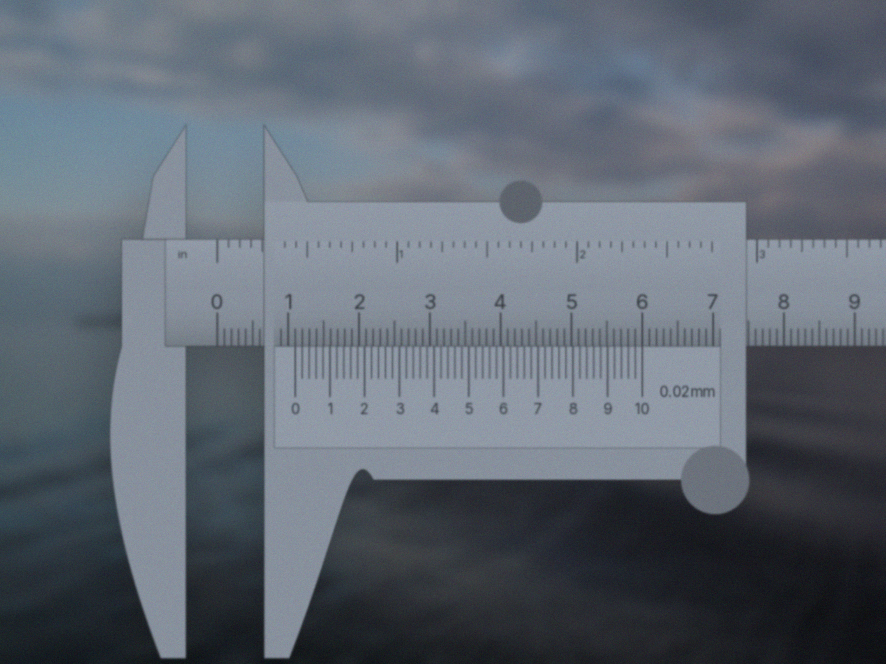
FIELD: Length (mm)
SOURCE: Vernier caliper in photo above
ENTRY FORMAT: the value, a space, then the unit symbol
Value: 11.0 mm
